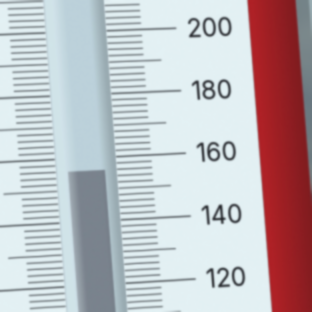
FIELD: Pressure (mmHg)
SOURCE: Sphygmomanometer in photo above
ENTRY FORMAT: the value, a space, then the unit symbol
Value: 156 mmHg
